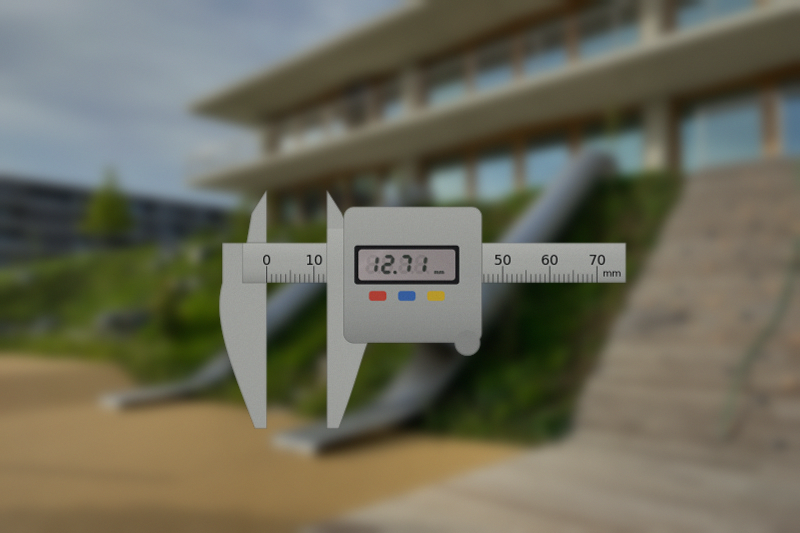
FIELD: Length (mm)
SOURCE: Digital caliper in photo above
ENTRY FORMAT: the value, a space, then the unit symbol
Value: 12.71 mm
